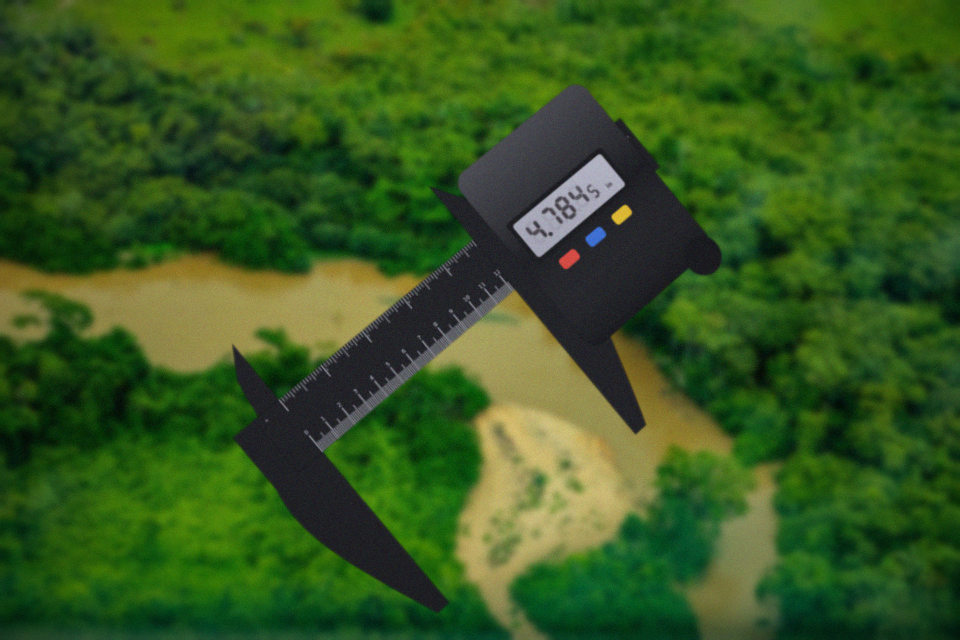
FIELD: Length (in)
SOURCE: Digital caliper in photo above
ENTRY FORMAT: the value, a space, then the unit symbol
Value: 4.7845 in
